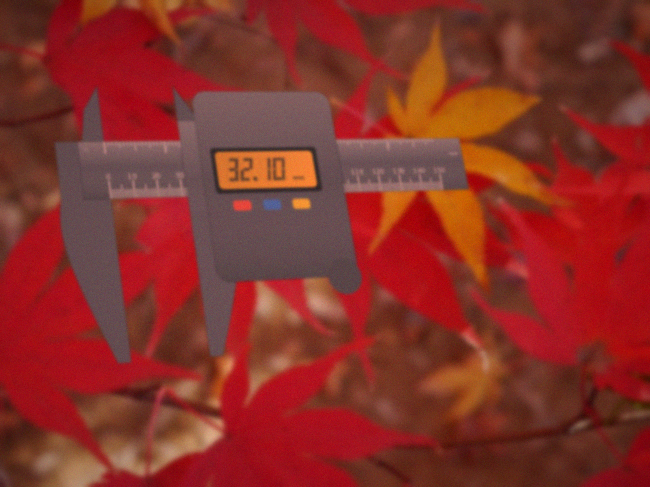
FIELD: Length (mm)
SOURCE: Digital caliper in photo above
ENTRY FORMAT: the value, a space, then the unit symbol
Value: 32.10 mm
